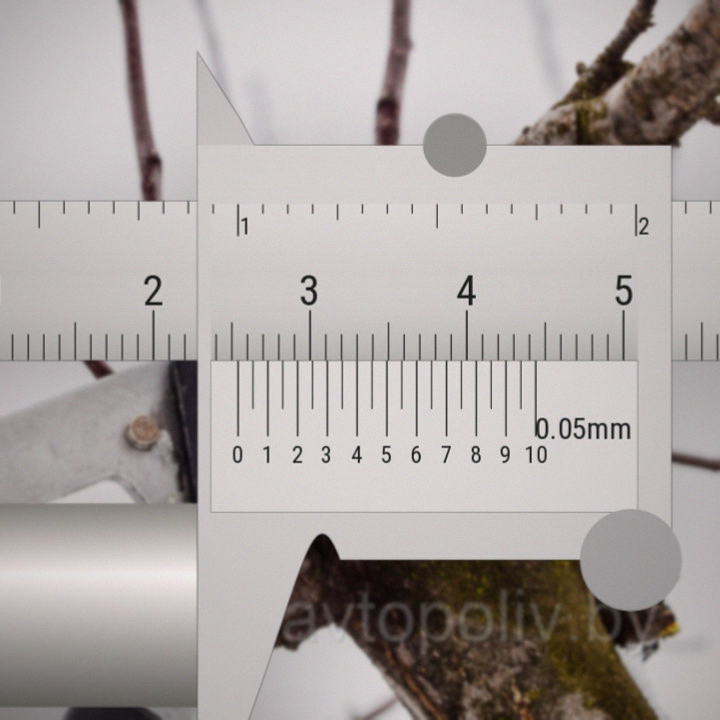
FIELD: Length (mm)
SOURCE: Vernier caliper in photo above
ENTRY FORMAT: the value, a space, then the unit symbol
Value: 25.4 mm
